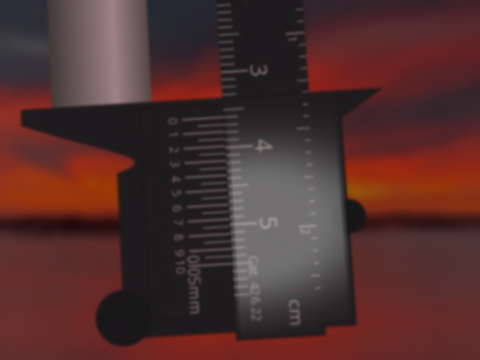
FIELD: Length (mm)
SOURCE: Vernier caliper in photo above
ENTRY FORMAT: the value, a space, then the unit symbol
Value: 36.0 mm
